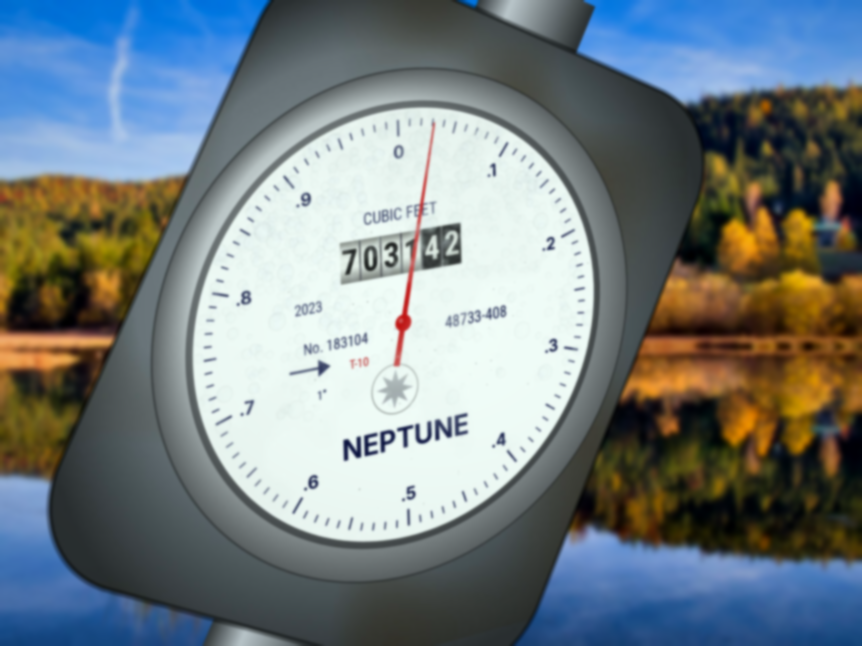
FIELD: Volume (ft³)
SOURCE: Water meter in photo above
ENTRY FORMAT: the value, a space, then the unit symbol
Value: 703142.03 ft³
